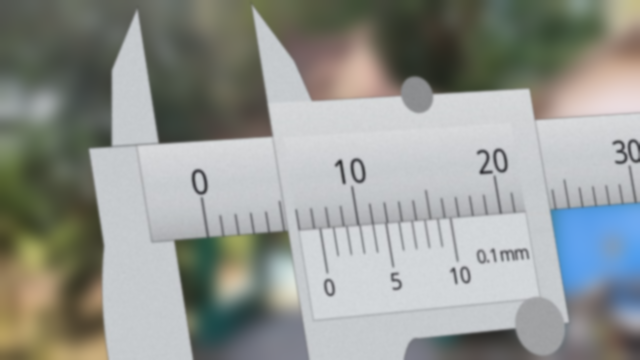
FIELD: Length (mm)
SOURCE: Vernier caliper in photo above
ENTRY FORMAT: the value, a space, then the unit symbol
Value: 7.4 mm
